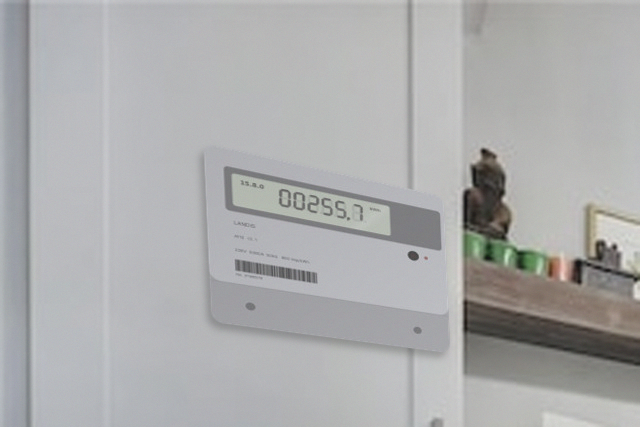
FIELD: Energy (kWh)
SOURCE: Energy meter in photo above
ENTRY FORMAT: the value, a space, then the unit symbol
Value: 255.7 kWh
